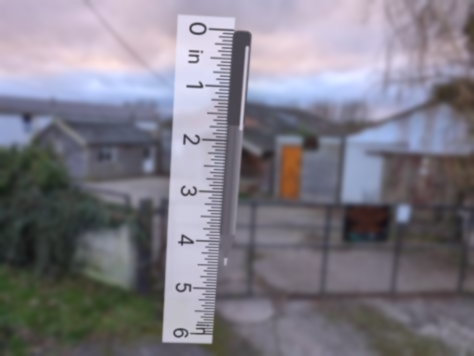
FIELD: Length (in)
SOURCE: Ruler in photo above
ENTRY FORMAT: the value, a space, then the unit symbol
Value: 4.5 in
